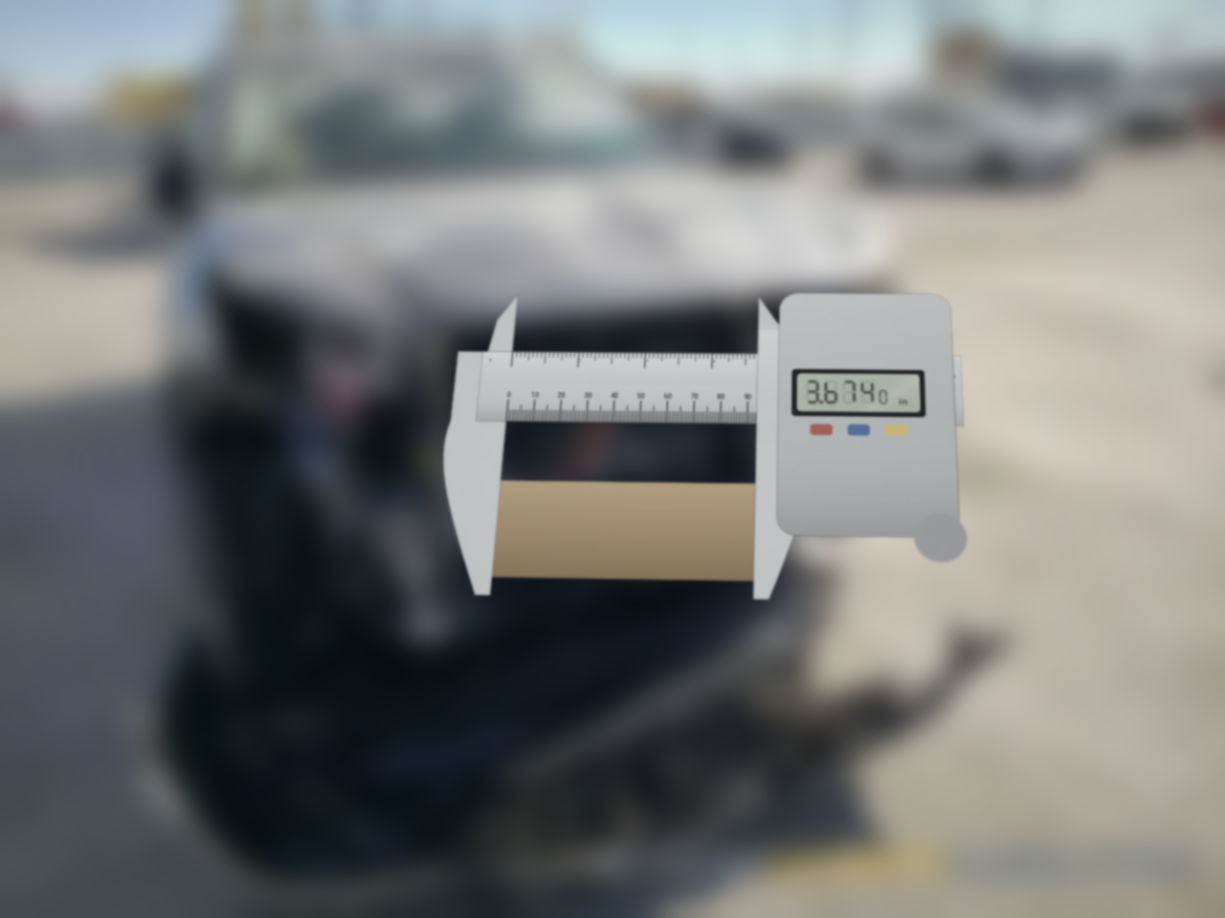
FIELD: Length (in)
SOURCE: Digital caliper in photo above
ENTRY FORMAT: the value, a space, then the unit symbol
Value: 3.6740 in
